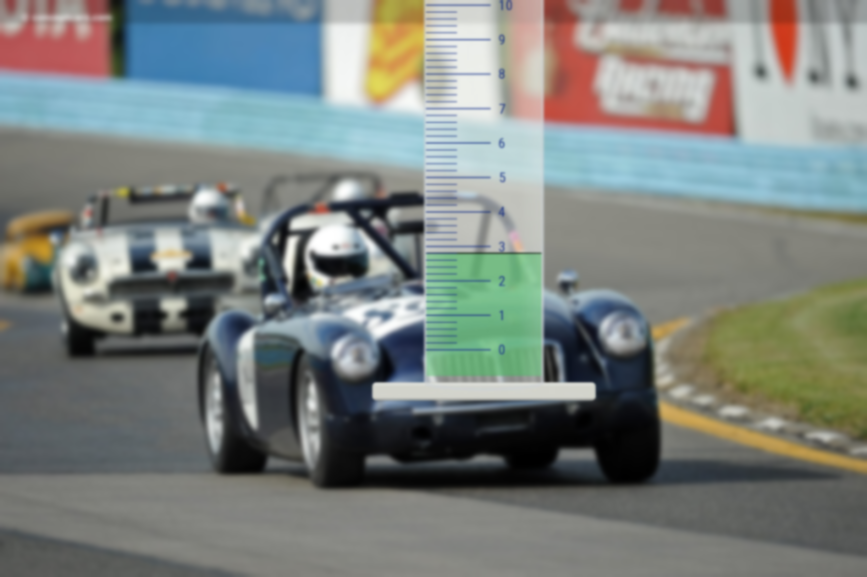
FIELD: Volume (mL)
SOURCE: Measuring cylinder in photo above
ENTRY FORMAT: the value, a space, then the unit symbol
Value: 2.8 mL
